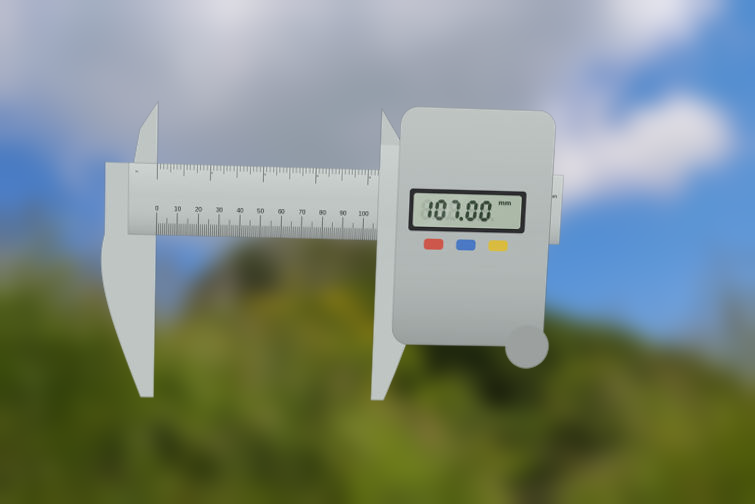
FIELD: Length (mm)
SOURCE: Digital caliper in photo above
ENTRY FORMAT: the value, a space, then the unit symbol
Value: 107.00 mm
